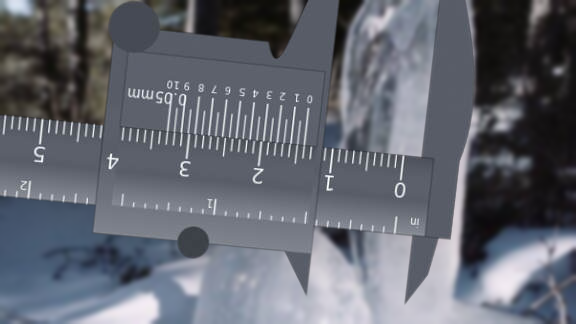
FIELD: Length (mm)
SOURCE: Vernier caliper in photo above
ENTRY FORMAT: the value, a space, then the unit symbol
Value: 14.0 mm
